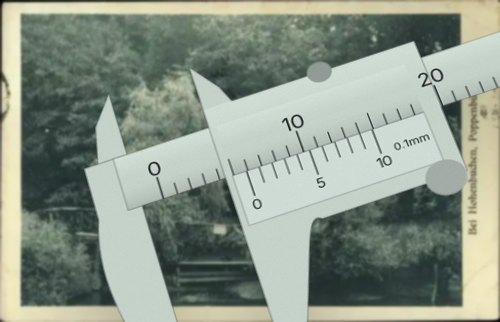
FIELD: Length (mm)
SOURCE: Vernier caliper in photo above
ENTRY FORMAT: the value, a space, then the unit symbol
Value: 5.9 mm
